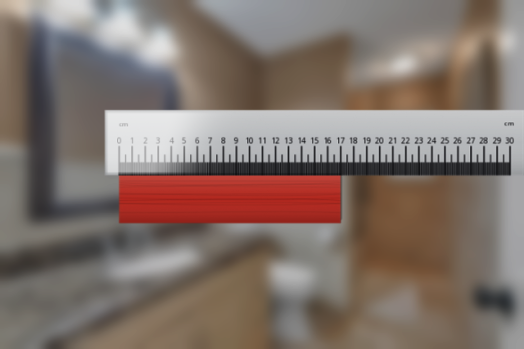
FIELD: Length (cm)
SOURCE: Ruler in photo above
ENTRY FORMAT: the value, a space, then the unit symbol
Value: 17 cm
